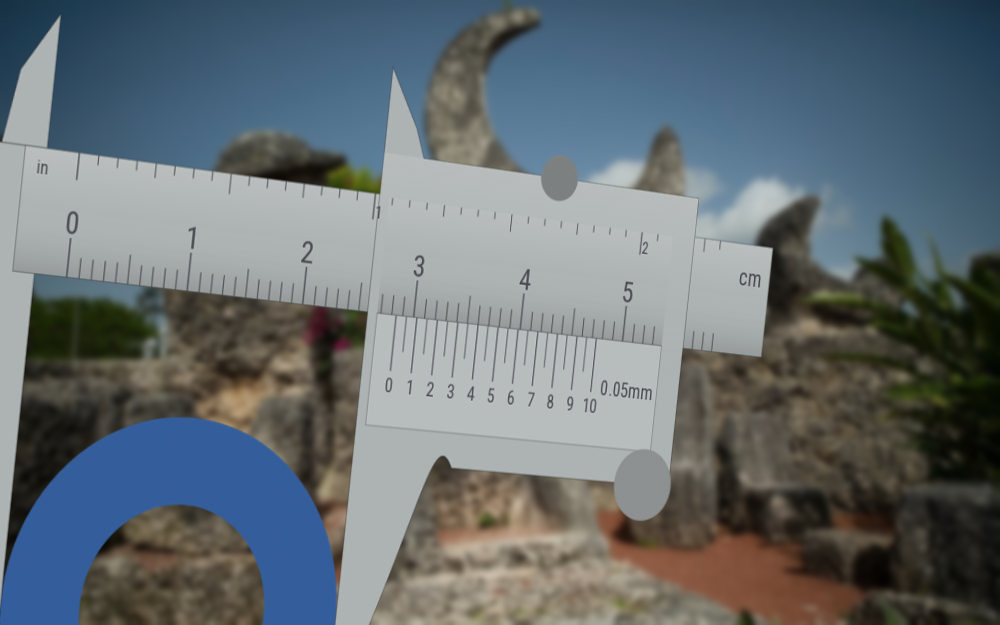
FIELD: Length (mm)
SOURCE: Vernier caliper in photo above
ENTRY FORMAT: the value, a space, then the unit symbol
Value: 28.4 mm
